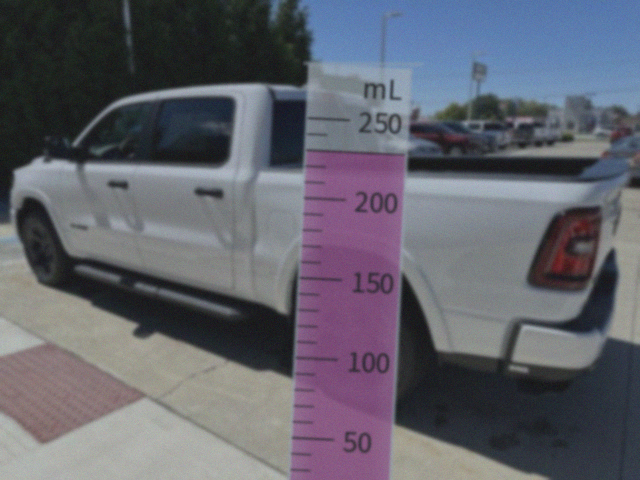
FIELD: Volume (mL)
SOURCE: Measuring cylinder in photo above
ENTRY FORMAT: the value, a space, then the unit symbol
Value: 230 mL
